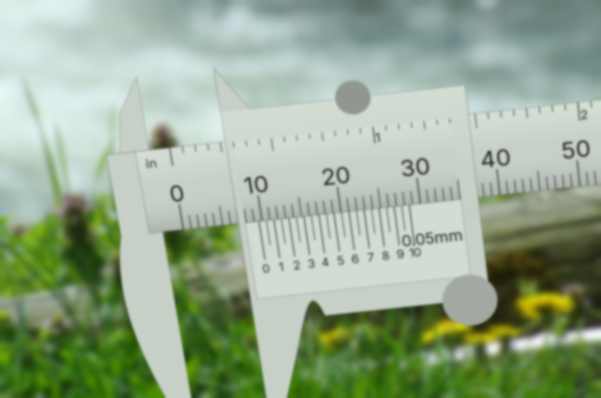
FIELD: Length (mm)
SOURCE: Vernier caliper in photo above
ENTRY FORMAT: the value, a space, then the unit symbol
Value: 9.6 mm
